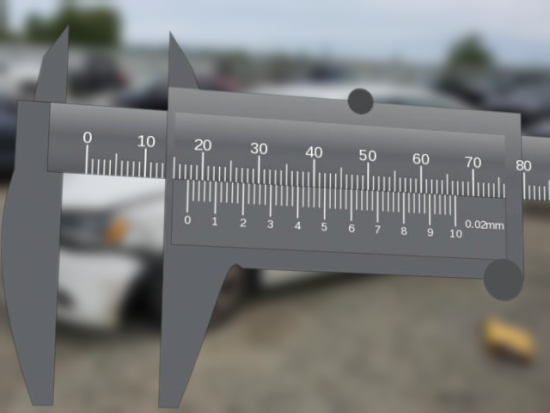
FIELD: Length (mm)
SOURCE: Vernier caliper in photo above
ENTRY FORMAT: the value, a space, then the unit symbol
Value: 17.5 mm
